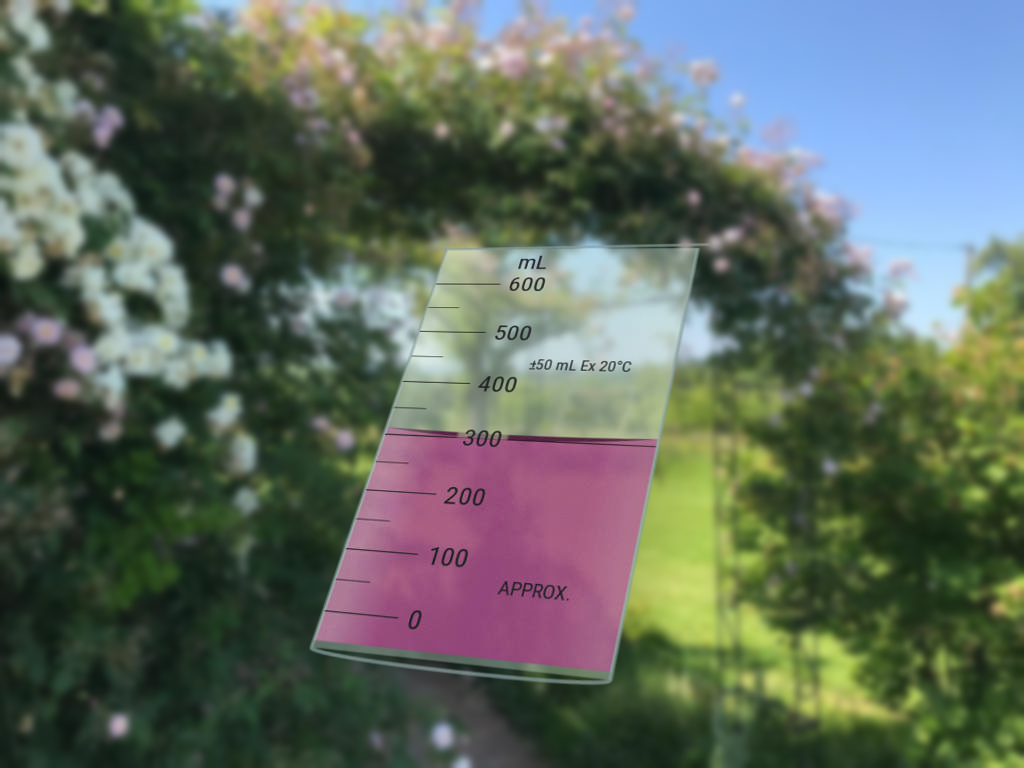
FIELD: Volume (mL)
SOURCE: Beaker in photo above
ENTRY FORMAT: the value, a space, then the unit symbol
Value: 300 mL
